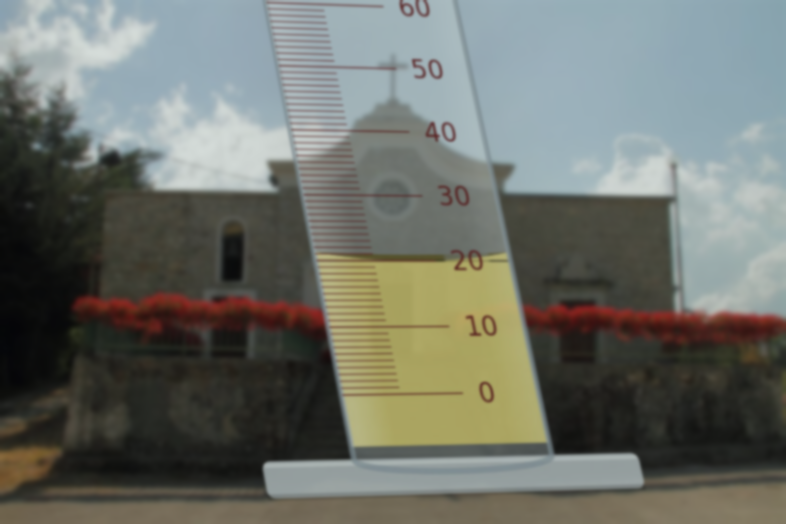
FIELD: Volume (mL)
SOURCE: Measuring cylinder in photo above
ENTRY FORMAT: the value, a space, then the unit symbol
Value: 20 mL
